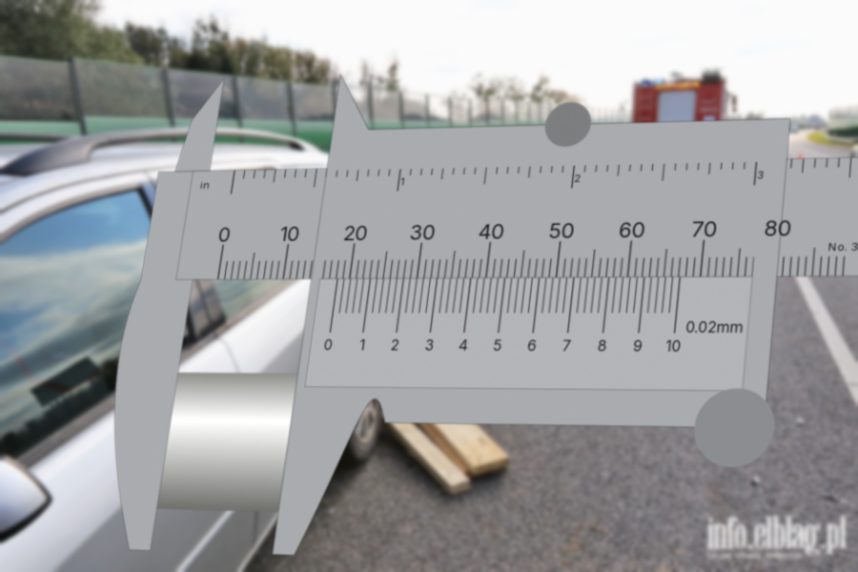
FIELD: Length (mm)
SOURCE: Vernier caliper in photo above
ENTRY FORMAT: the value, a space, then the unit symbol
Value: 18.2 mm
